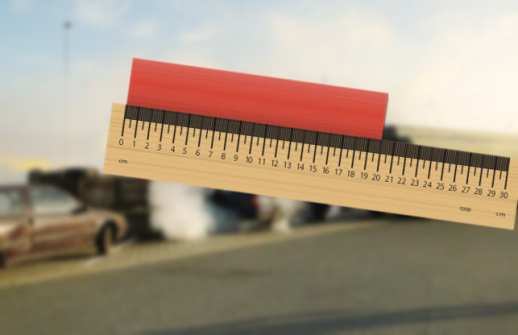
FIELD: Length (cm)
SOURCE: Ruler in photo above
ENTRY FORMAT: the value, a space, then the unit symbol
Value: 20 cm
